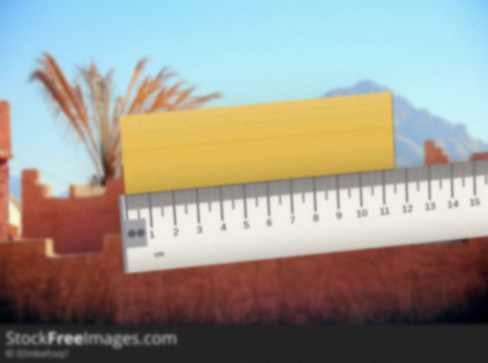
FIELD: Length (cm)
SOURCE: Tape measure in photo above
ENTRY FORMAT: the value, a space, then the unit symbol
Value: 11.5 cm
